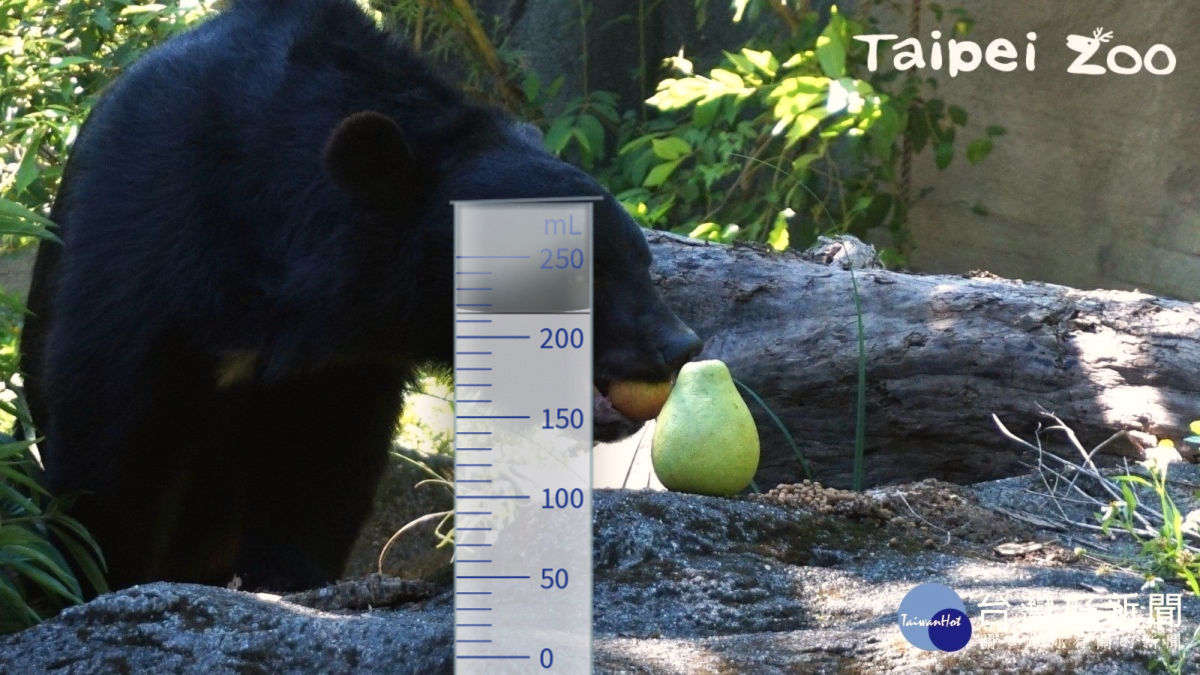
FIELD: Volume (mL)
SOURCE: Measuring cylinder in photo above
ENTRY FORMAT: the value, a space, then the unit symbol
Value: 215 mL
